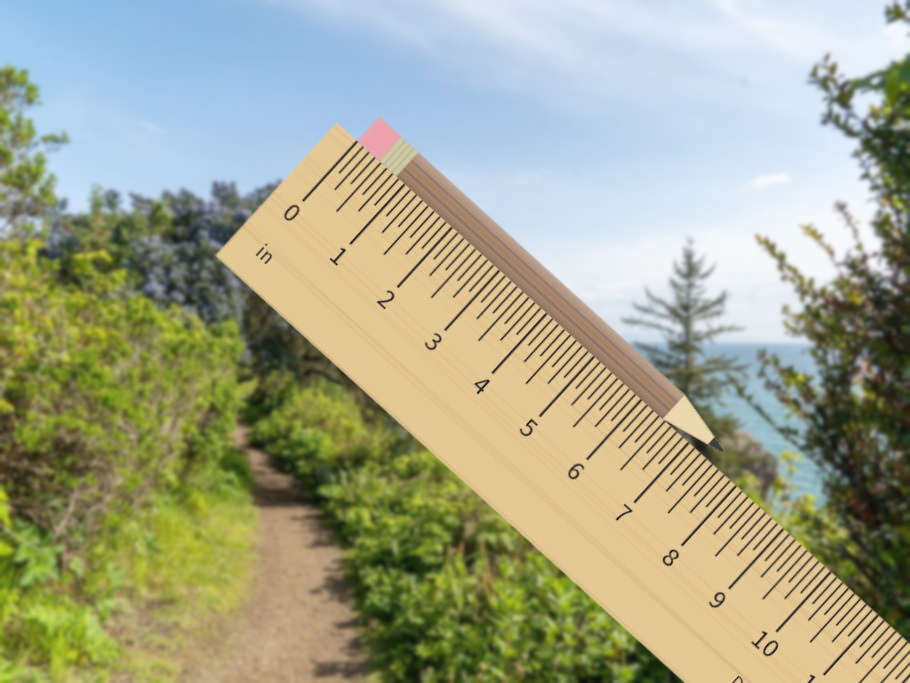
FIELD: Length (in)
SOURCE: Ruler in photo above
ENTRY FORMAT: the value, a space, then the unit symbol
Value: 7.5 in
